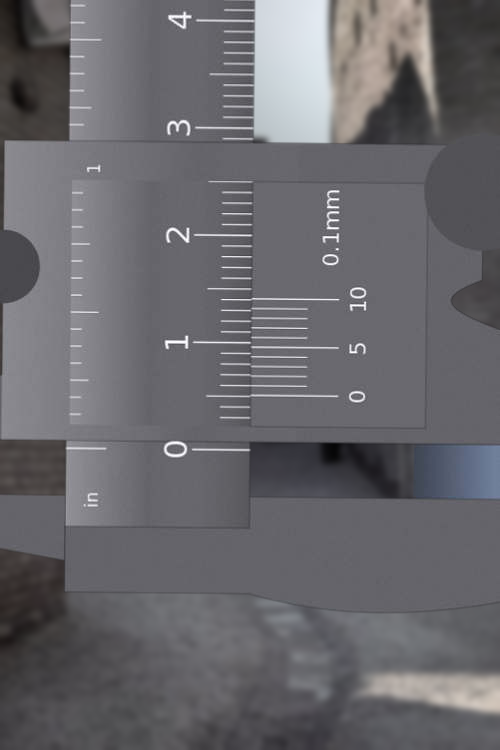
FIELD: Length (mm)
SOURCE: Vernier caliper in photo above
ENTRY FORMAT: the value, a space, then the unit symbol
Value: 5.1 mm
